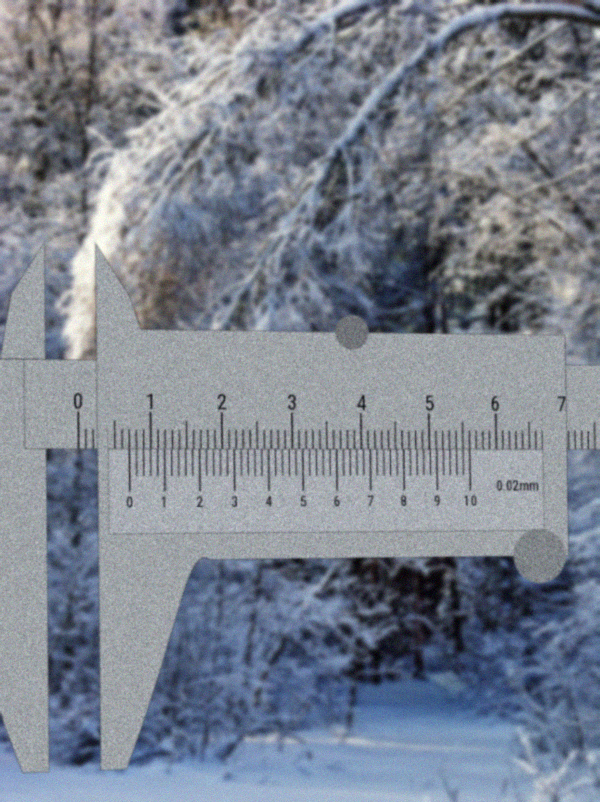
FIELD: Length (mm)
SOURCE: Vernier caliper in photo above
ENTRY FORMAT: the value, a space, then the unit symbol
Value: 7.0 mm
